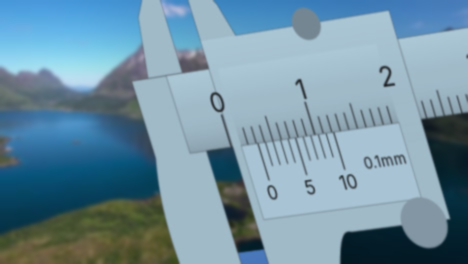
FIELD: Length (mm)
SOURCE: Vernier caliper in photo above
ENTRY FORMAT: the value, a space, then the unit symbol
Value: 3.2 mm
